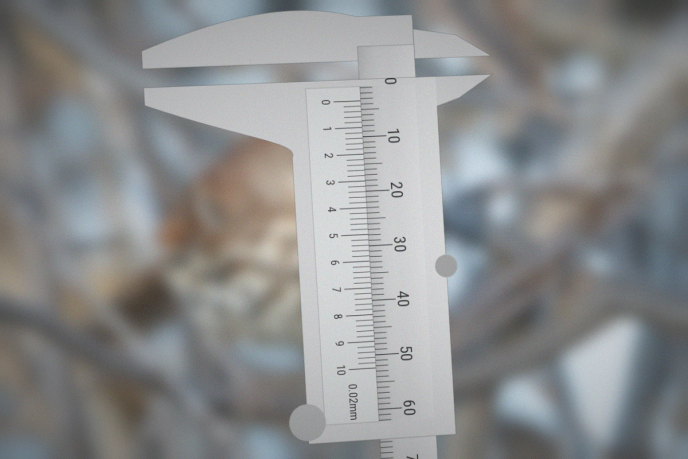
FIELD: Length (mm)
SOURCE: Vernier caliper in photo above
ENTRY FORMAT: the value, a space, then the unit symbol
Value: 3.4 mm
